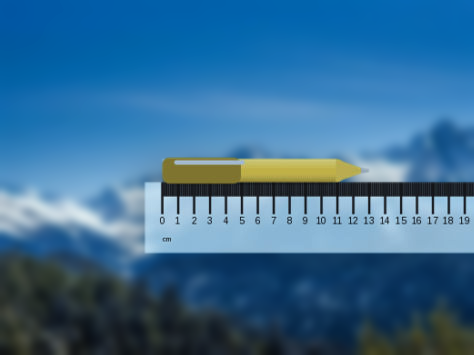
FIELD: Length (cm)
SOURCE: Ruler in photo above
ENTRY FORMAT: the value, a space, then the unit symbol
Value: 13 cm
